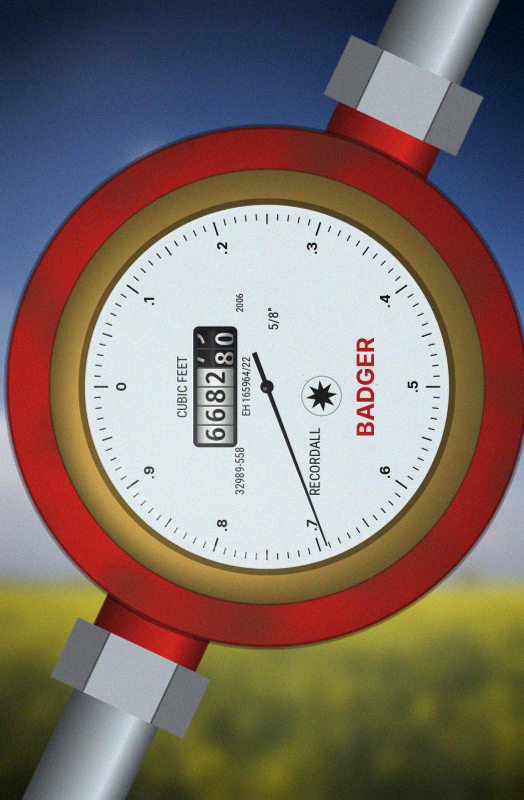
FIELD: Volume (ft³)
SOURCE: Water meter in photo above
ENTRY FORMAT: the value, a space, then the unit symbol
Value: 668279.69 ft³
